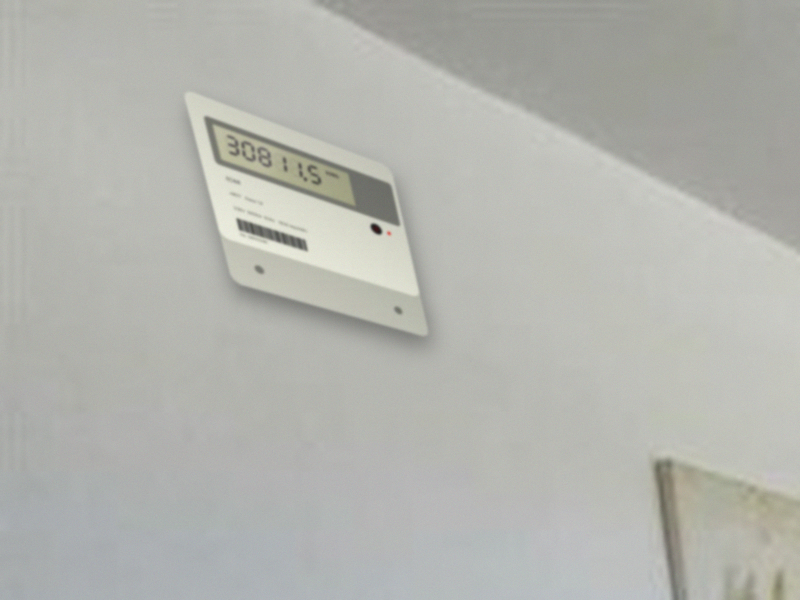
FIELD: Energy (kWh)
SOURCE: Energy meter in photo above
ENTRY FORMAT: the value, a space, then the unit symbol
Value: 30811.5 kWh
